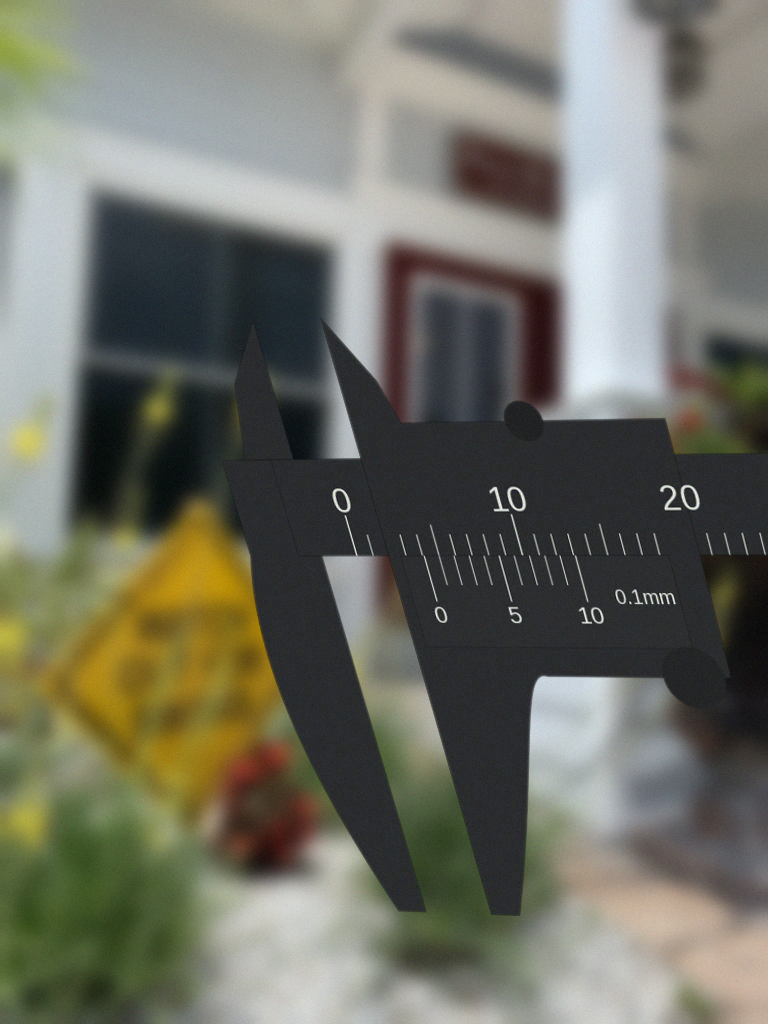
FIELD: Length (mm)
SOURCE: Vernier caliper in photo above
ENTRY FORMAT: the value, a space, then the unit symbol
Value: 4.1 mm
